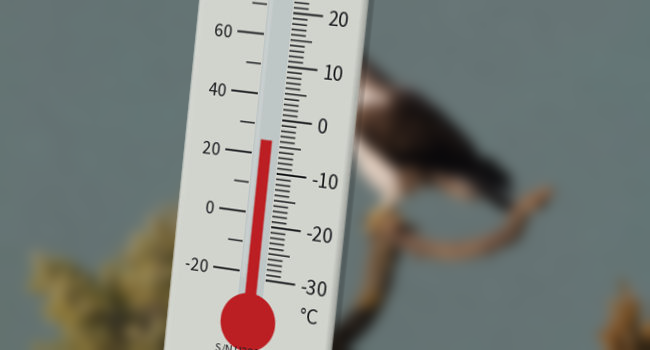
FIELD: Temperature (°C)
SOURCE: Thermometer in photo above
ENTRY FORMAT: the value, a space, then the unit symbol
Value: -4 °C
